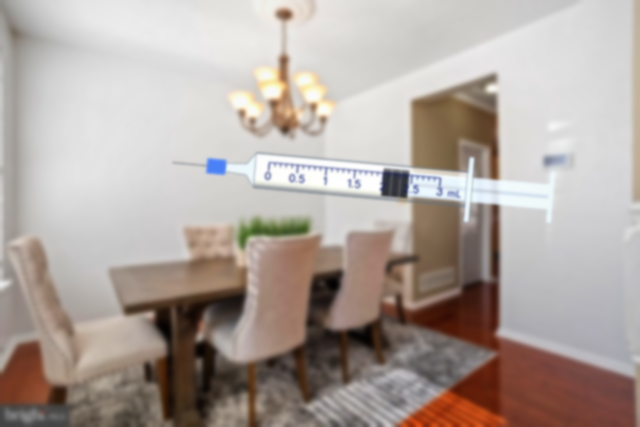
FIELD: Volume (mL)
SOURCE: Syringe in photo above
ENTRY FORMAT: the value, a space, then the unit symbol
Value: 2 mL
